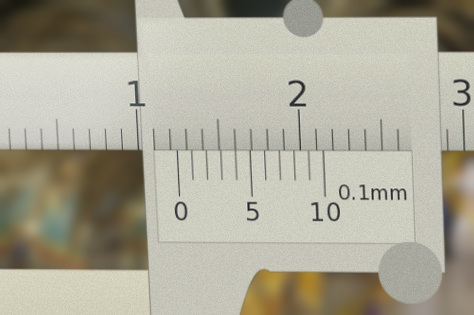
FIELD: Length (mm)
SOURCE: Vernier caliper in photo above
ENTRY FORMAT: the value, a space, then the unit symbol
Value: 12.4 mm
